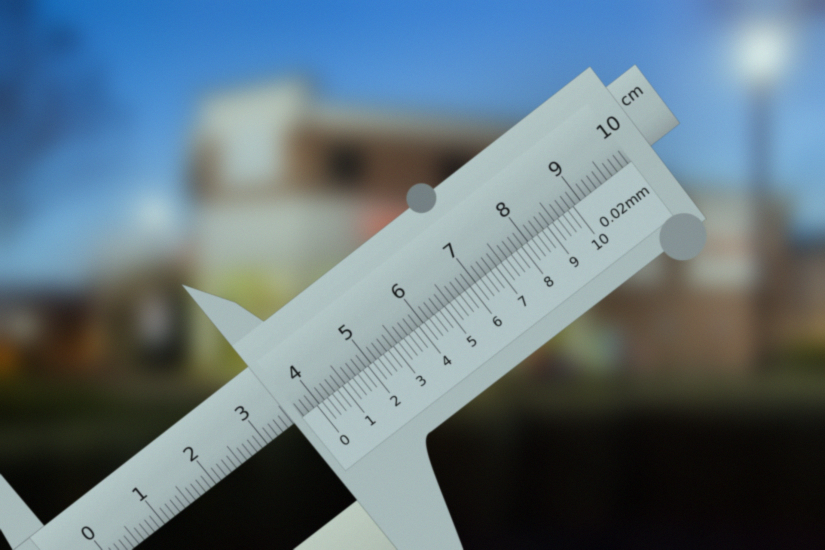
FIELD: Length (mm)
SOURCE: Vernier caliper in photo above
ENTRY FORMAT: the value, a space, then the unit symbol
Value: 39.6 mm
